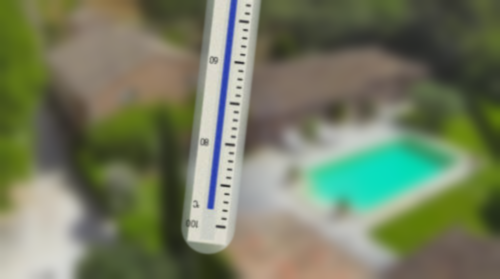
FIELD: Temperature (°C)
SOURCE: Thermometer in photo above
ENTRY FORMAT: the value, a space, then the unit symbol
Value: 96 °C
